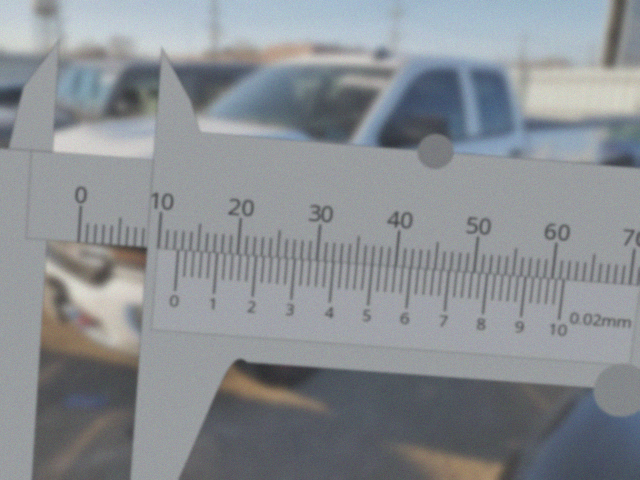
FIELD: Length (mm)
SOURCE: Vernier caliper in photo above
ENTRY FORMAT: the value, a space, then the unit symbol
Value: 12.5 mm
